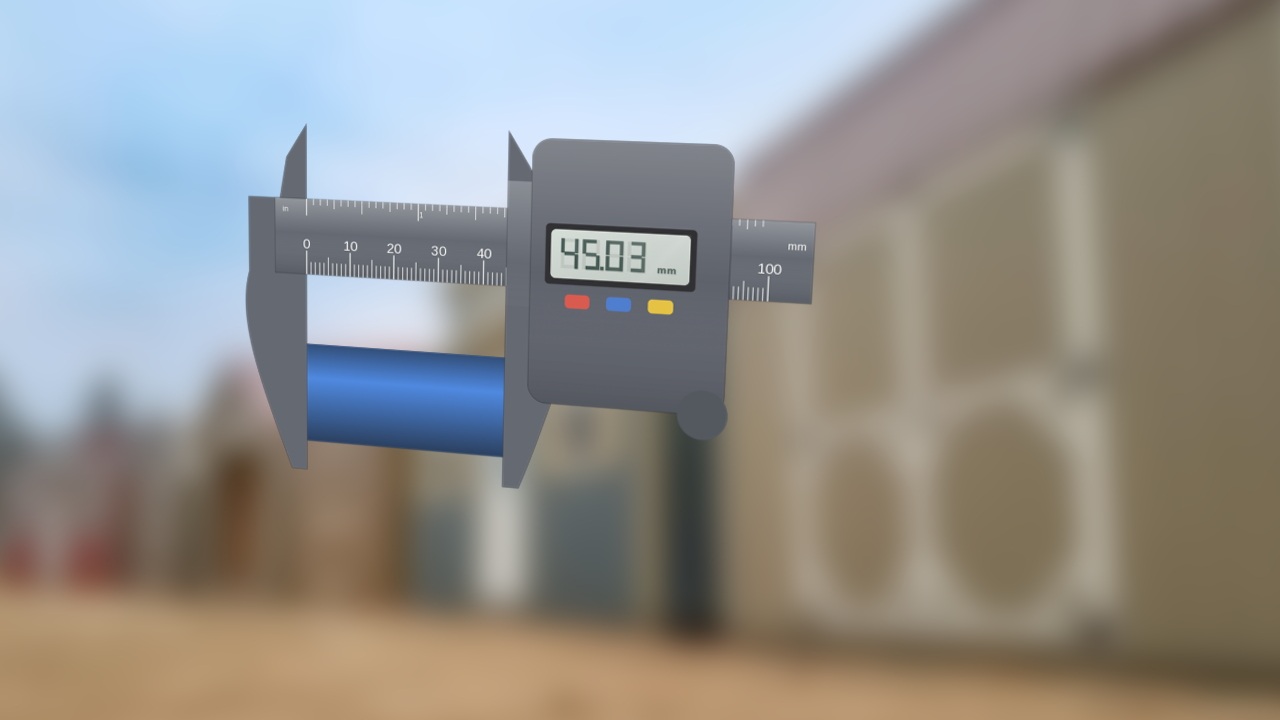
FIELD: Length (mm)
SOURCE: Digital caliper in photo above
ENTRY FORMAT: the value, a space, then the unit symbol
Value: 45.03 mm
